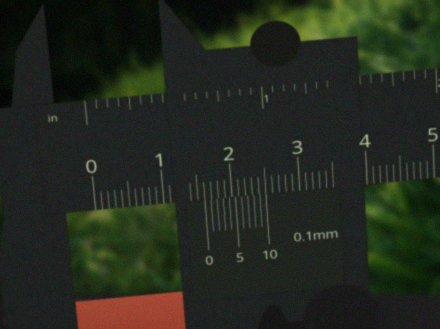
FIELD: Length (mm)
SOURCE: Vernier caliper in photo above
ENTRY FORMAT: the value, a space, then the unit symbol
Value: 16.0 mm
